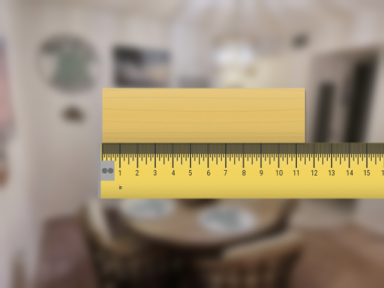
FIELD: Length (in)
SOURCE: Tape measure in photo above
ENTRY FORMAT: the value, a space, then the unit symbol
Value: 11.5 in
